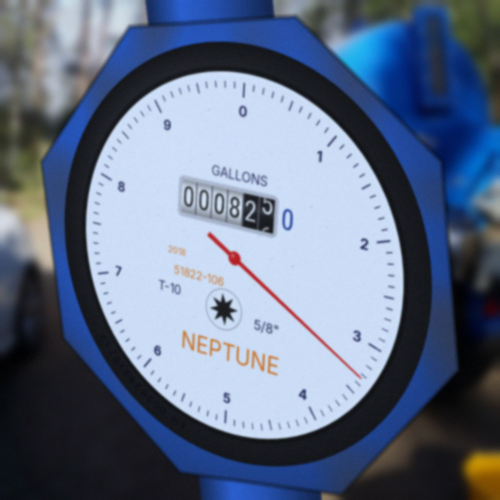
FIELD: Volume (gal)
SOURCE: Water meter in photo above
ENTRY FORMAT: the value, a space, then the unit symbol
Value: 8253.3 gal
